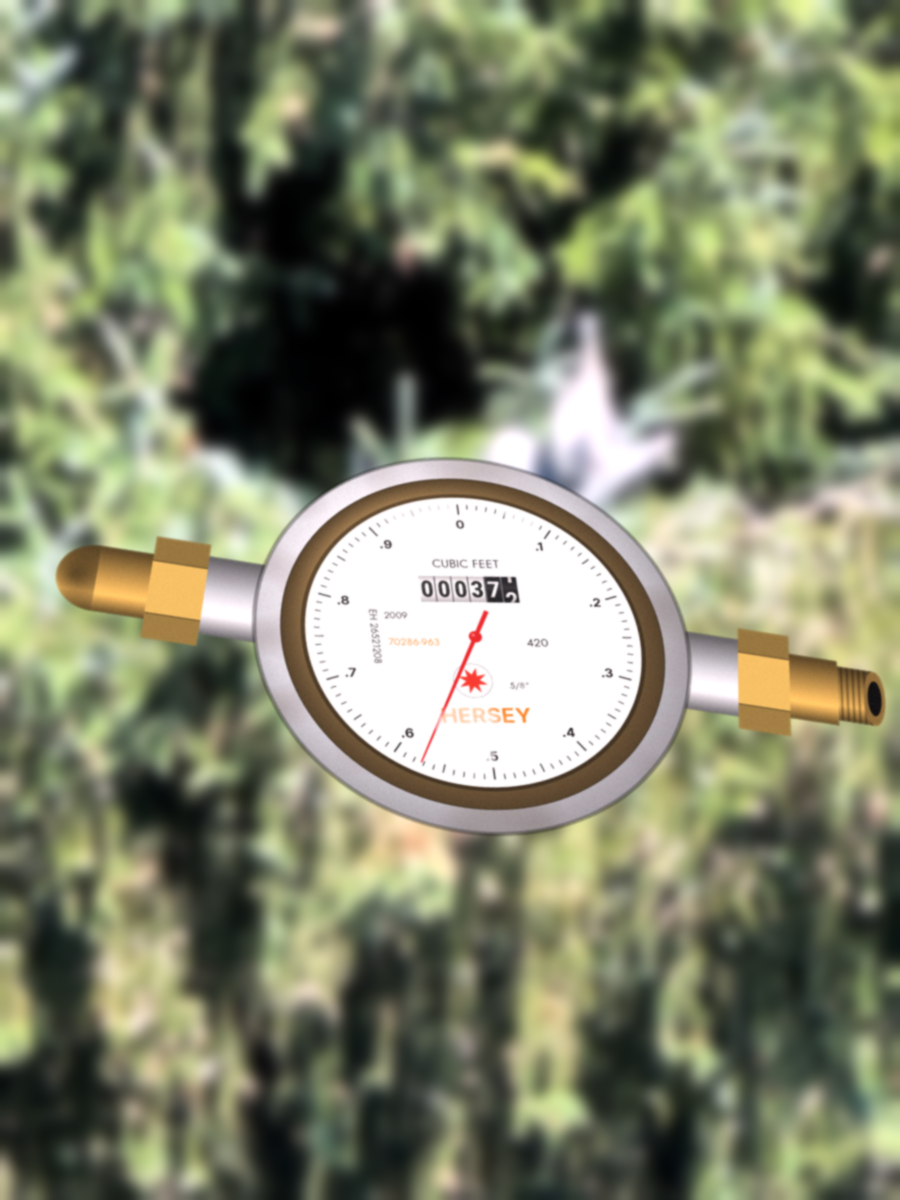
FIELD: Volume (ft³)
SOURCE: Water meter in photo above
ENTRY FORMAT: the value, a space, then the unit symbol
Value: 371.57 ft³
